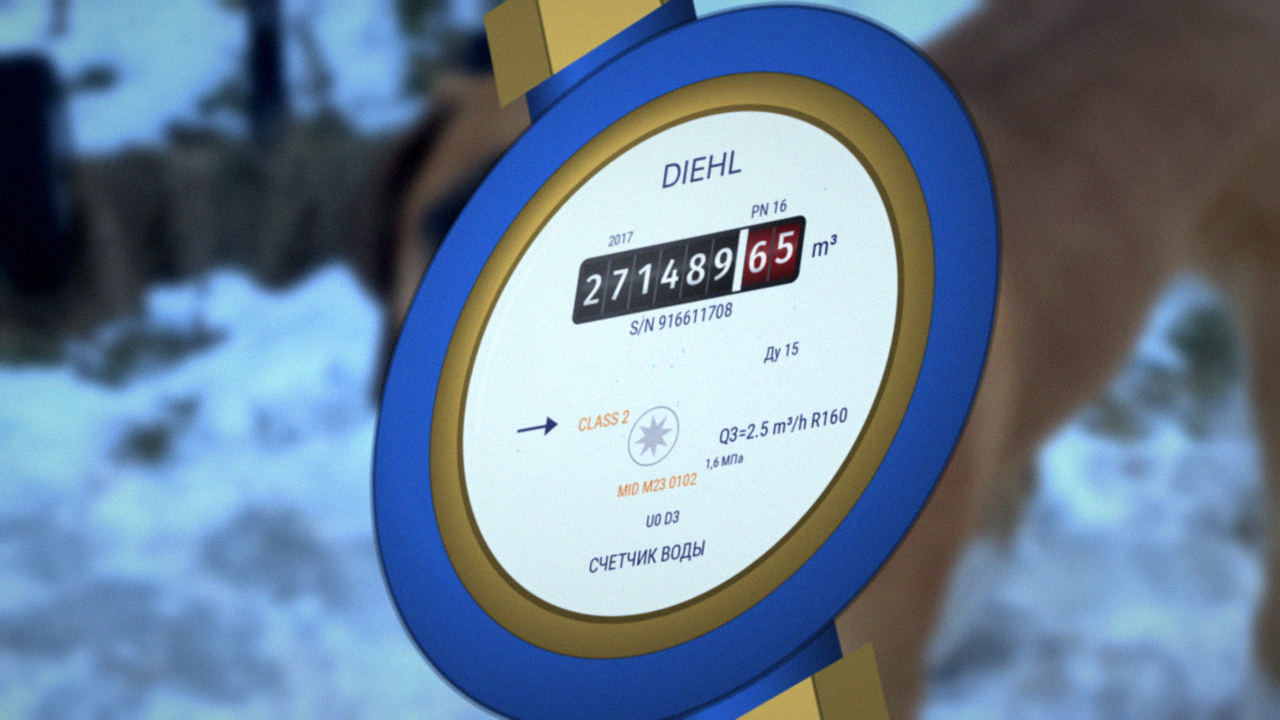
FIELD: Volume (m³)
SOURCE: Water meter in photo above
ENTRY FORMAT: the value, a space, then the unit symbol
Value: 271489.65 m³
